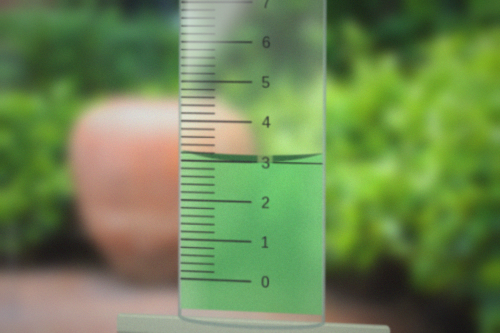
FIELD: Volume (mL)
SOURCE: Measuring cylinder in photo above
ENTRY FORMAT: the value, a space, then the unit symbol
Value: 3 mL
